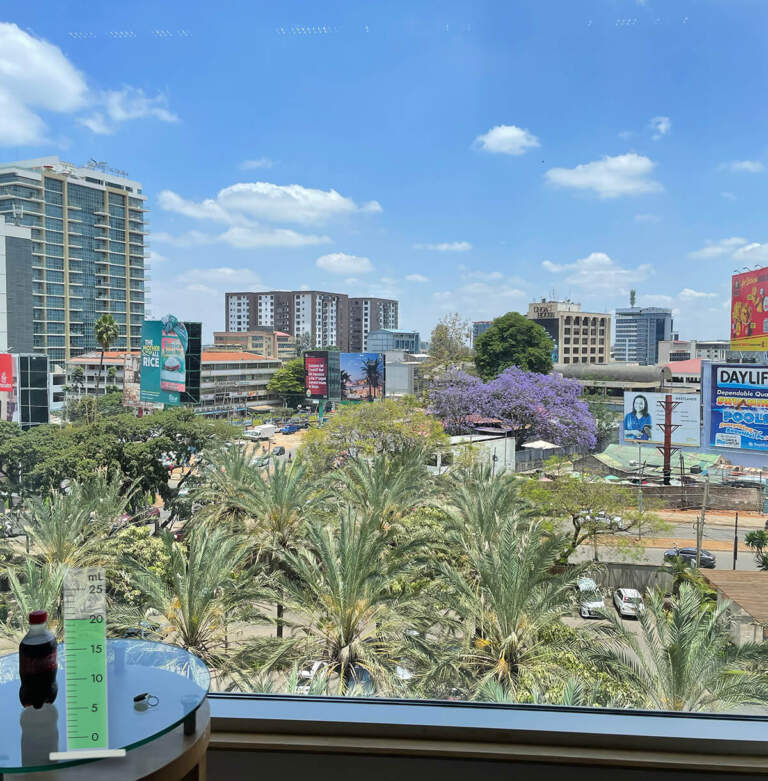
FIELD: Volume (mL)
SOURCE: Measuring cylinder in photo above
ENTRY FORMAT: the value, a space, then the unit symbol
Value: 20 mL
